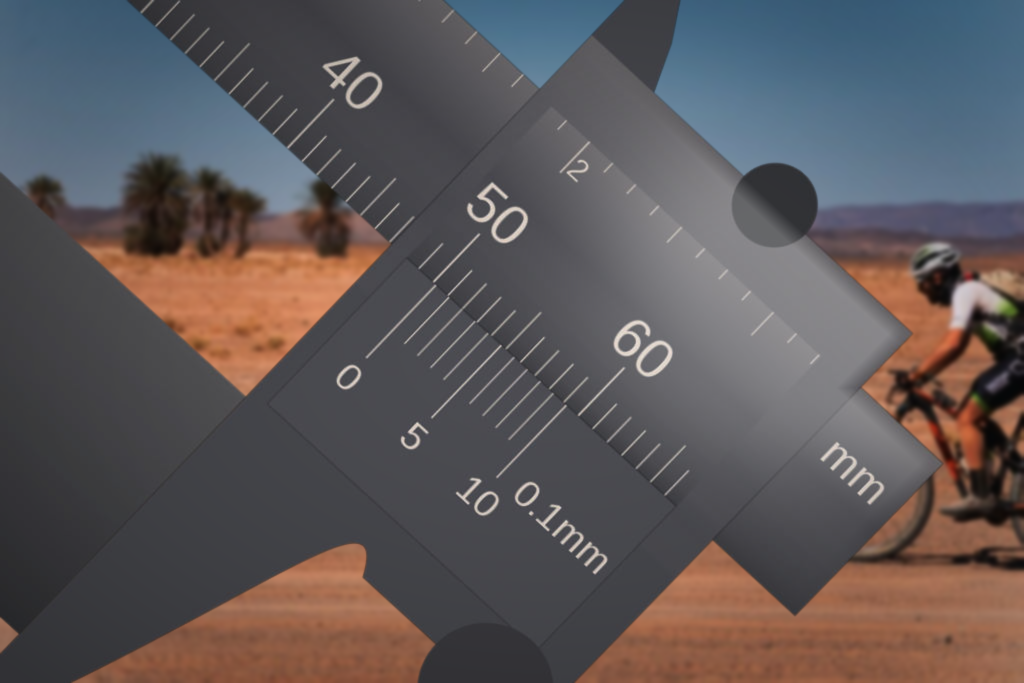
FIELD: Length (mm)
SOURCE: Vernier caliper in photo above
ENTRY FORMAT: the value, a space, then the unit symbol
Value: 50.2 mm
